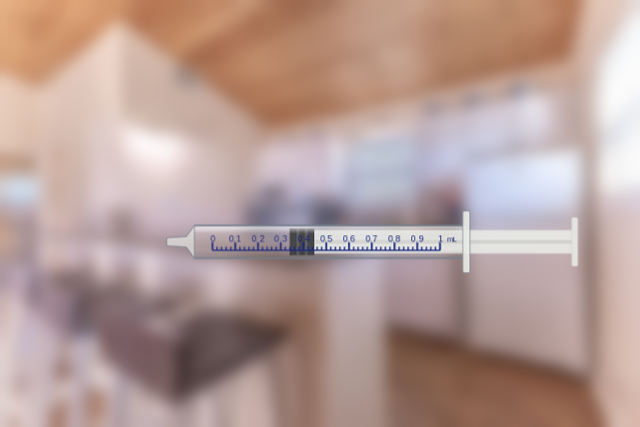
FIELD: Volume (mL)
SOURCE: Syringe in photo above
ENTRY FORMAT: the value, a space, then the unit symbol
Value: 0.34 mL
